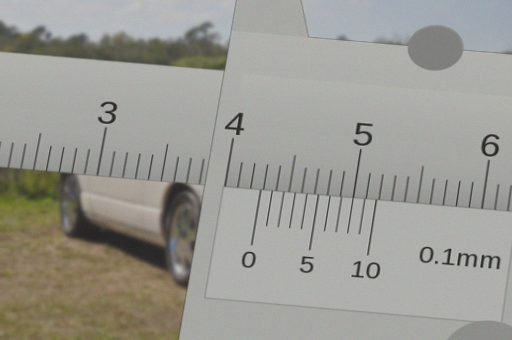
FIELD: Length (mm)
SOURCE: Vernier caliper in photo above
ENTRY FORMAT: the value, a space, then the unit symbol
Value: 42.8 mm
